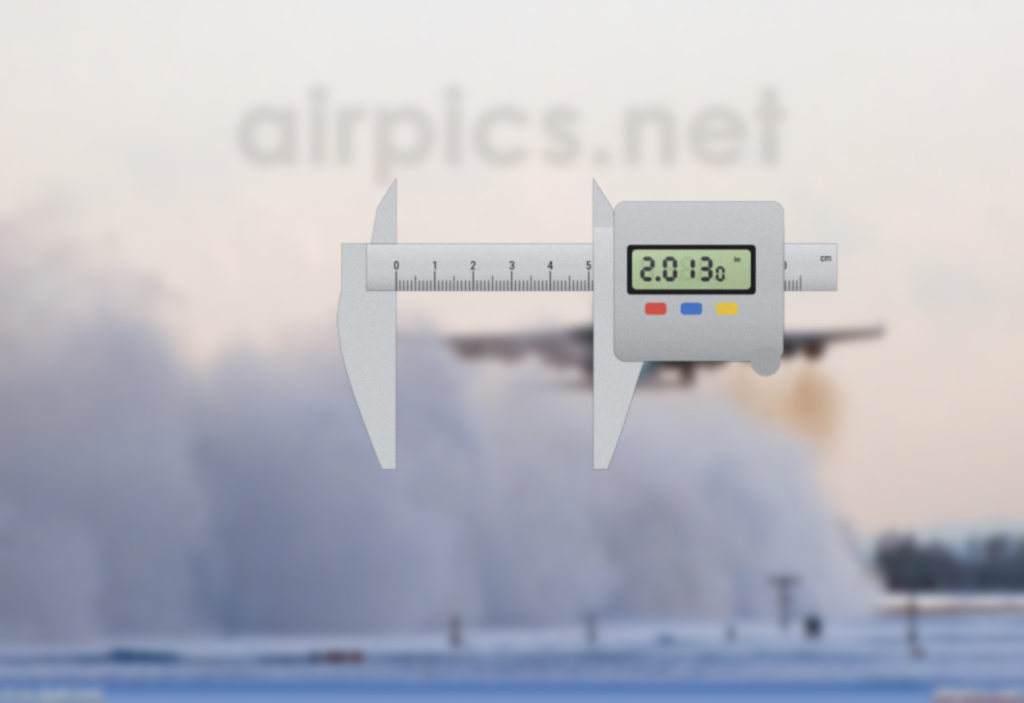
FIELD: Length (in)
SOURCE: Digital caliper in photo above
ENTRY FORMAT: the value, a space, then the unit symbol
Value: 2.0130 in
